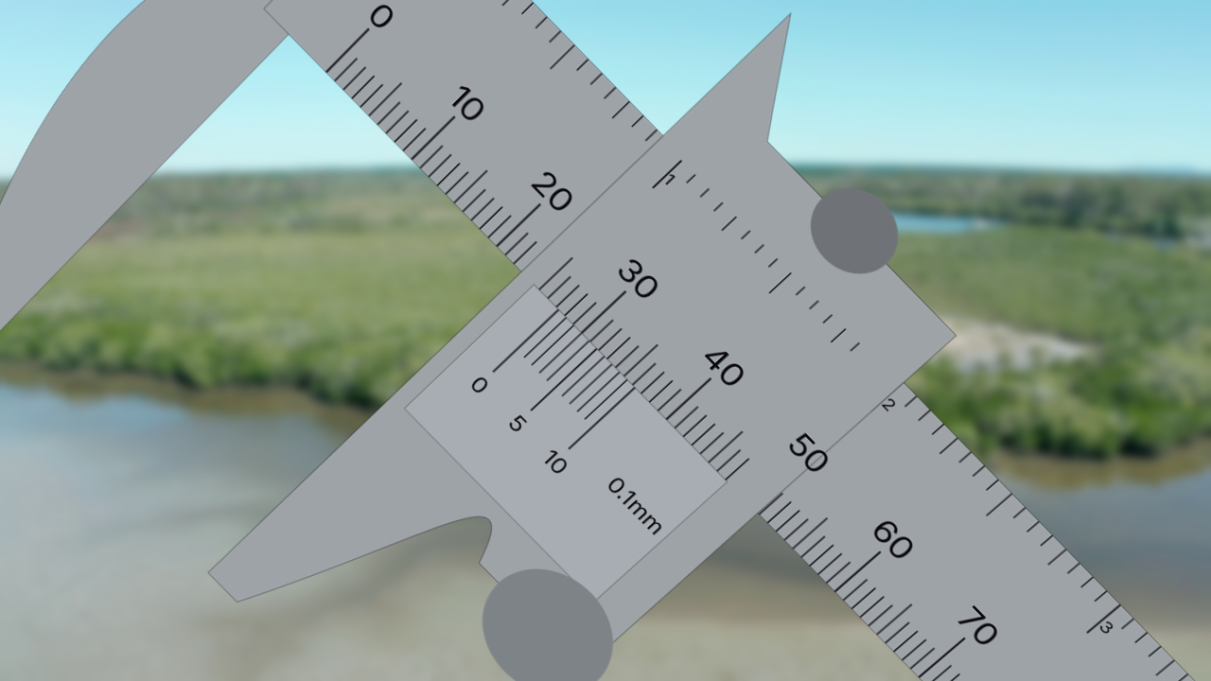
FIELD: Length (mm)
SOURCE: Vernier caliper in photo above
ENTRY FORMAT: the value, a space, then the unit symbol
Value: 27.3 mm
